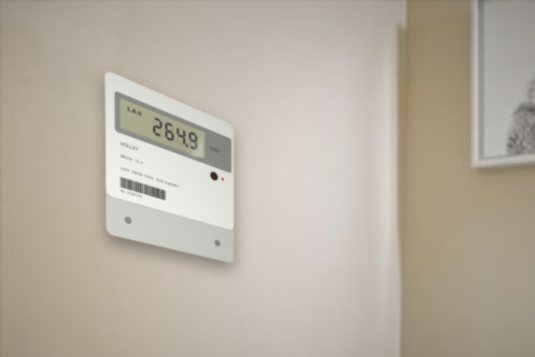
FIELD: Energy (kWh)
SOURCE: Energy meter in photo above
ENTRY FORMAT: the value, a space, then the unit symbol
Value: 264.9 kWh
